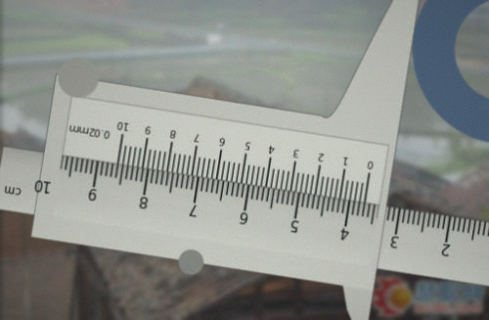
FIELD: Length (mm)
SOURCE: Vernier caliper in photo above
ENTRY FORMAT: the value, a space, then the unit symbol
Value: 37.0 mm
